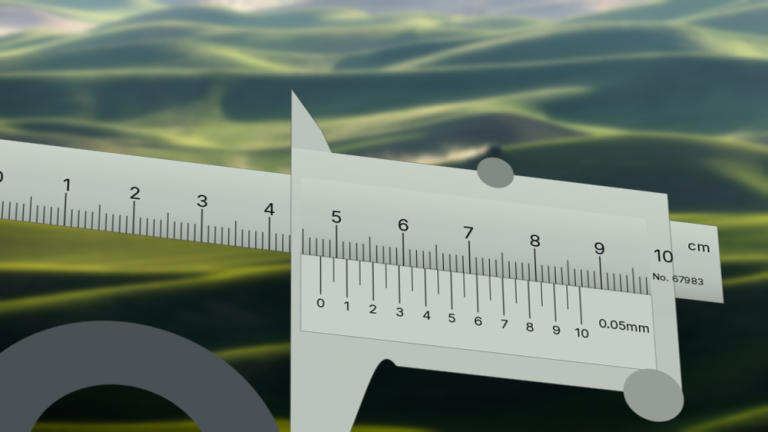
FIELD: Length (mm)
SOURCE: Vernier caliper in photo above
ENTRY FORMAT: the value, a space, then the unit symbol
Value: 47.6 mm
